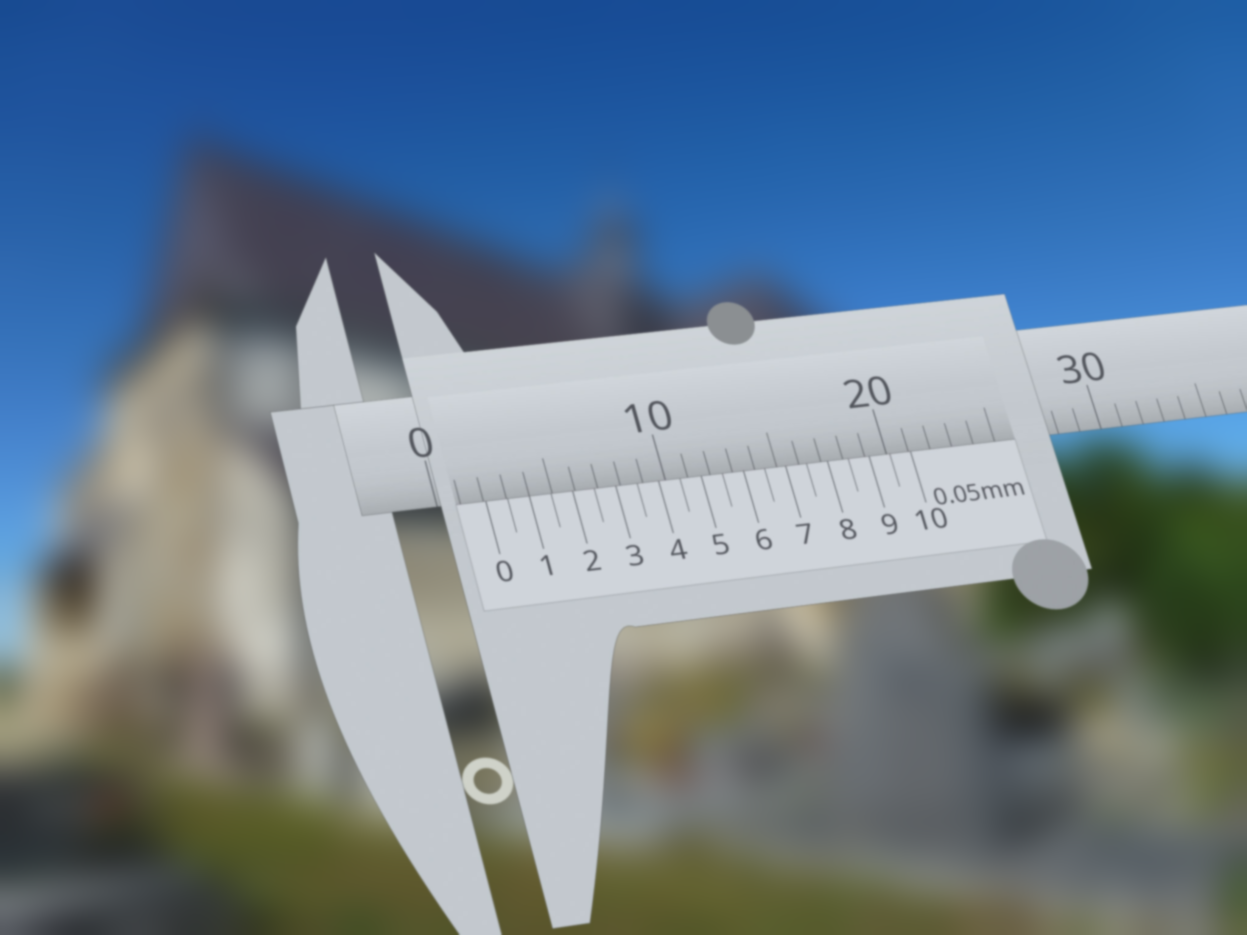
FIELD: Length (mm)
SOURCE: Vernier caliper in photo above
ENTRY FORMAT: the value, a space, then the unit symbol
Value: 2.1 mm
